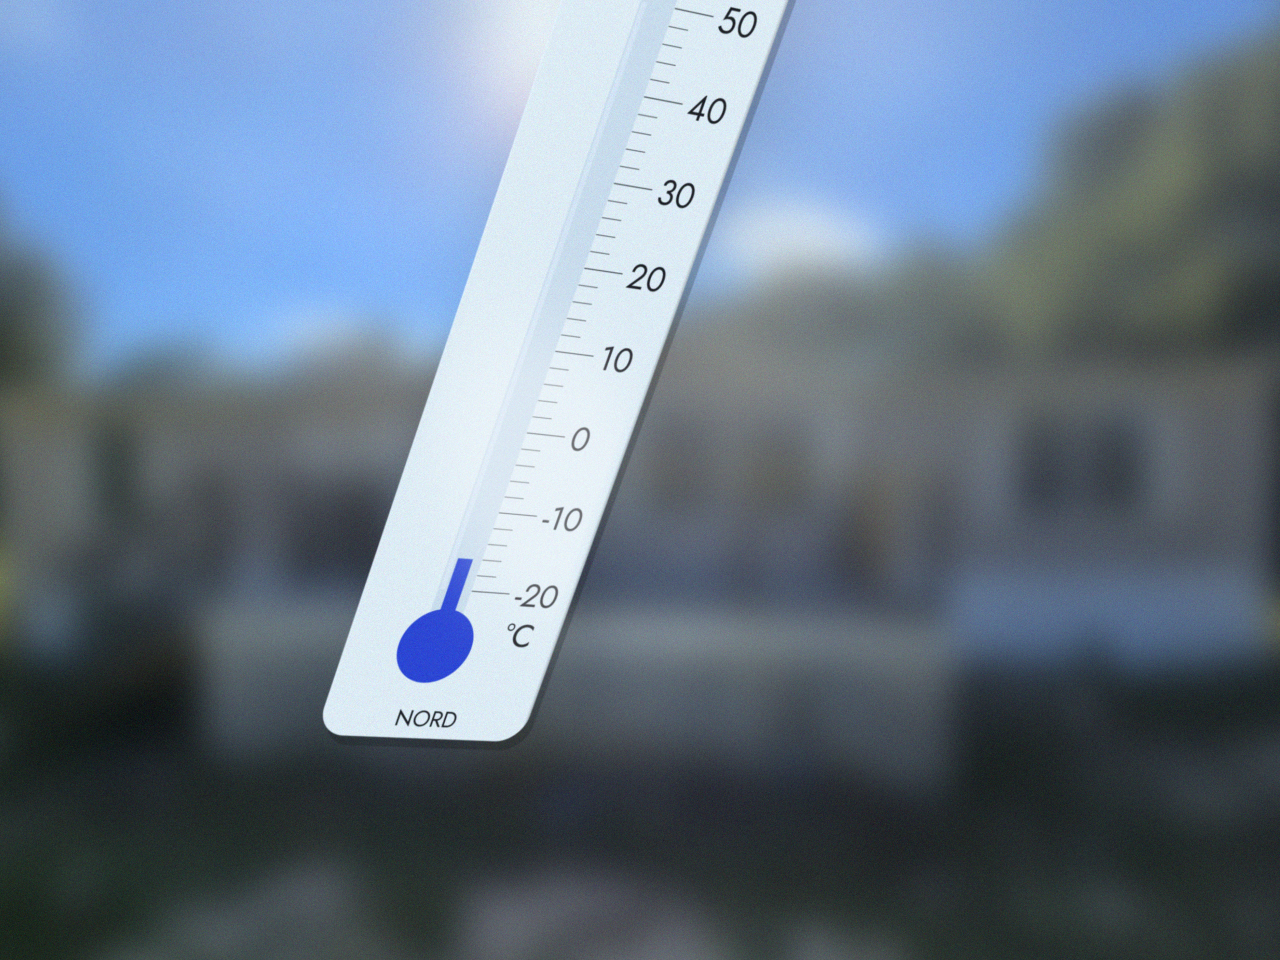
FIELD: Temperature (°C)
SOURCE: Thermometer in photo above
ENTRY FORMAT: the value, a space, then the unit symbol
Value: -16 °C
